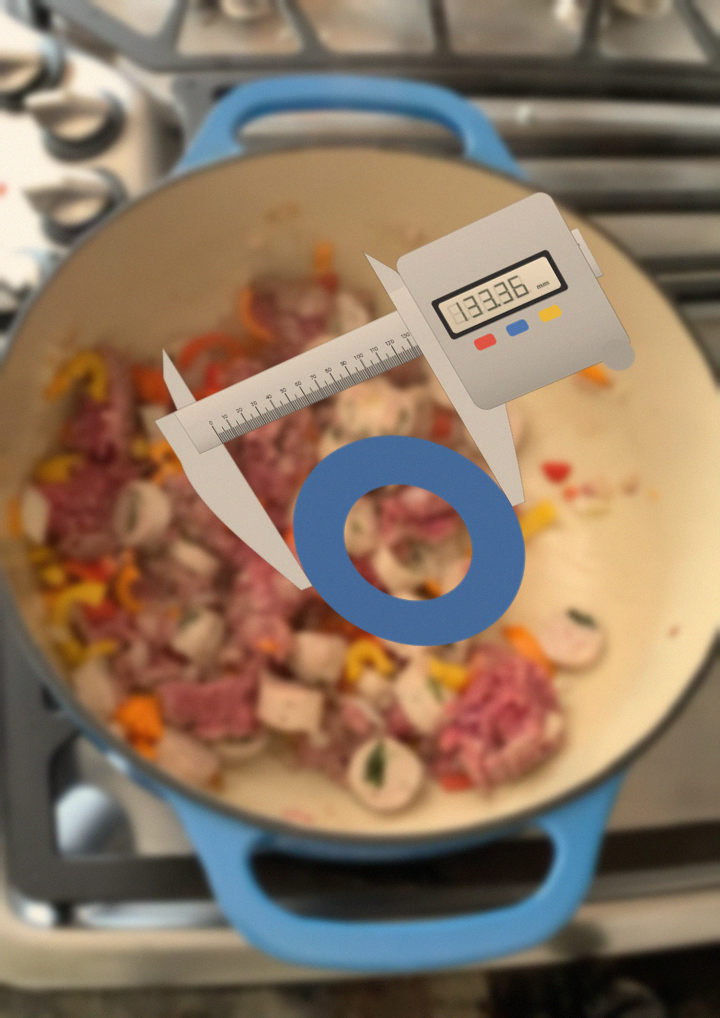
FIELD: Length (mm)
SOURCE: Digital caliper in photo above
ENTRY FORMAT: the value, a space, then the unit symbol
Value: 133.36 mm
